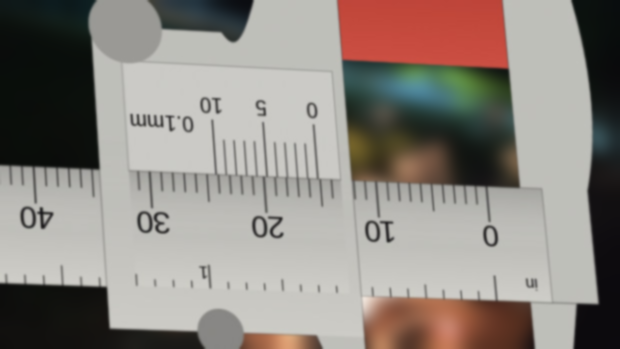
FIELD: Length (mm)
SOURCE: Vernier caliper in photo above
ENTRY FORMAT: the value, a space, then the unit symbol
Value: 15.2 mm
